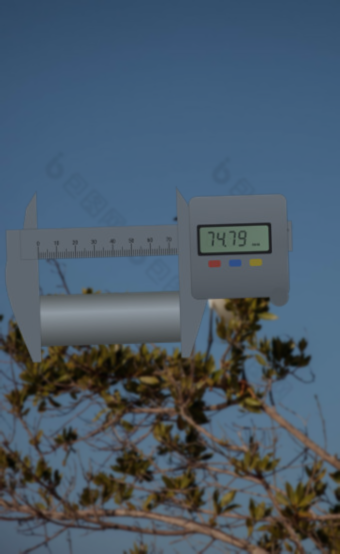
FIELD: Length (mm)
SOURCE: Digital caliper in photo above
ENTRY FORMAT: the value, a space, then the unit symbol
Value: 74.79 mm
